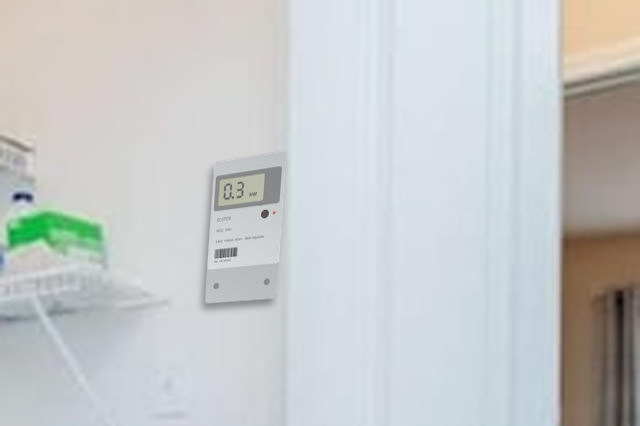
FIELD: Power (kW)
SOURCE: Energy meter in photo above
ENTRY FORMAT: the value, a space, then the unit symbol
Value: 0.3 kW
